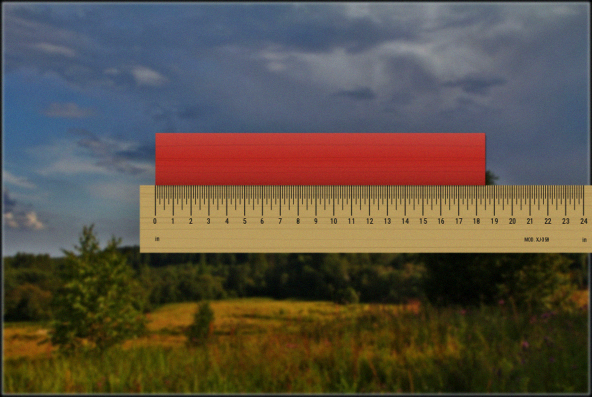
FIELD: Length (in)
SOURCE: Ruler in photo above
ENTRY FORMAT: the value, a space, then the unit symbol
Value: 18.5 in
